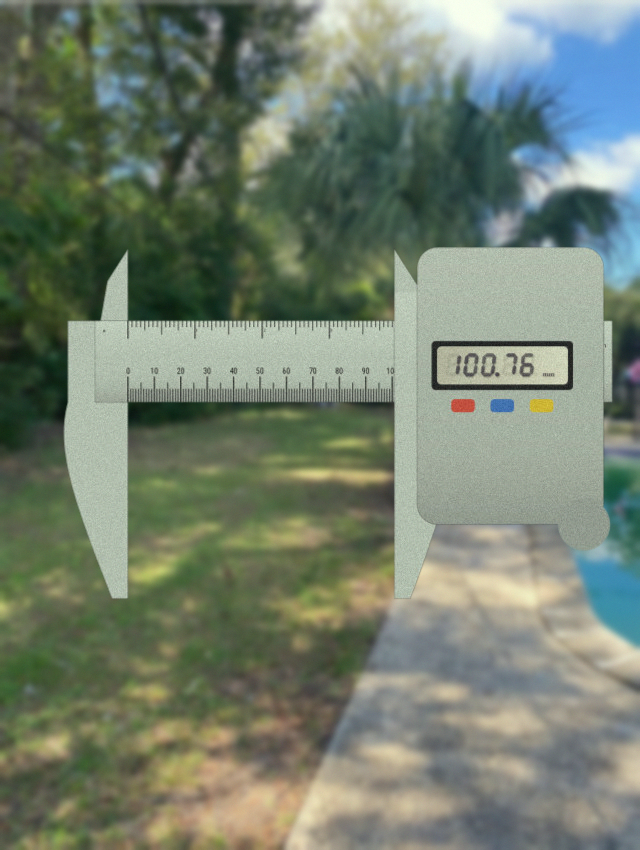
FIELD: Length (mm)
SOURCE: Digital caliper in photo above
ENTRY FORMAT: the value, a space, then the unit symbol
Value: 100.76 mm
